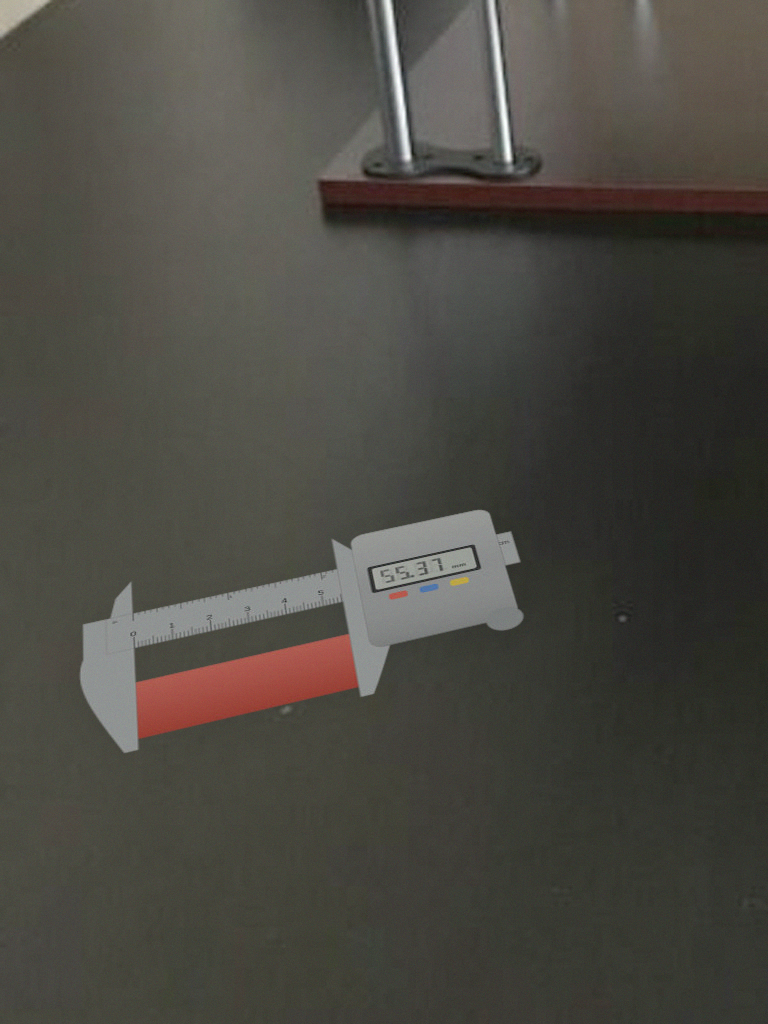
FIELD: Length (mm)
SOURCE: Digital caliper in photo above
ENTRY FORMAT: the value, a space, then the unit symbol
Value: 55.37 mm
